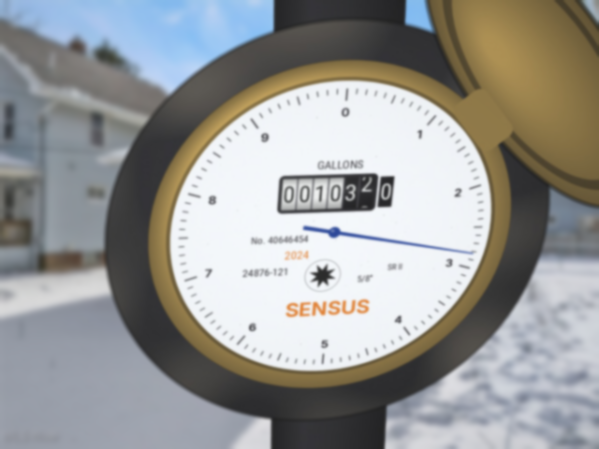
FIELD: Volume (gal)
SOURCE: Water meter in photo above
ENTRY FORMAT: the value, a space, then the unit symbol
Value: 10322.8 gal
